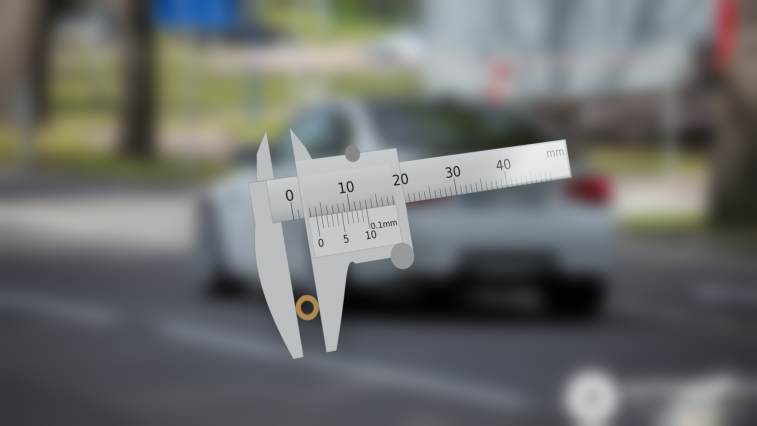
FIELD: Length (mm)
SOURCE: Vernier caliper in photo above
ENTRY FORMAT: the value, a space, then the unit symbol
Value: 4.0 mm
